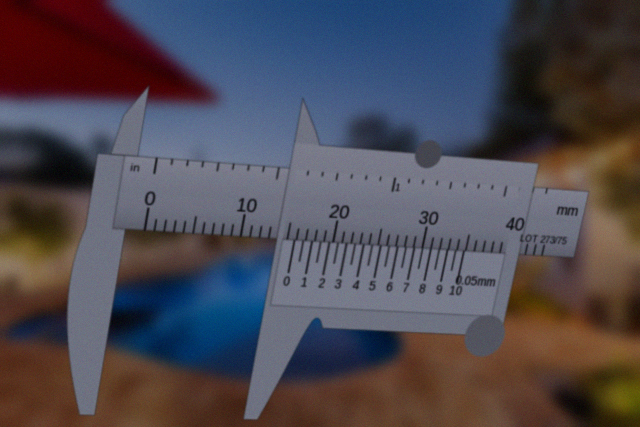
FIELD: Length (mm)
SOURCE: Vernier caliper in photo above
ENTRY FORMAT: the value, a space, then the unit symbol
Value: 15.8 mm
